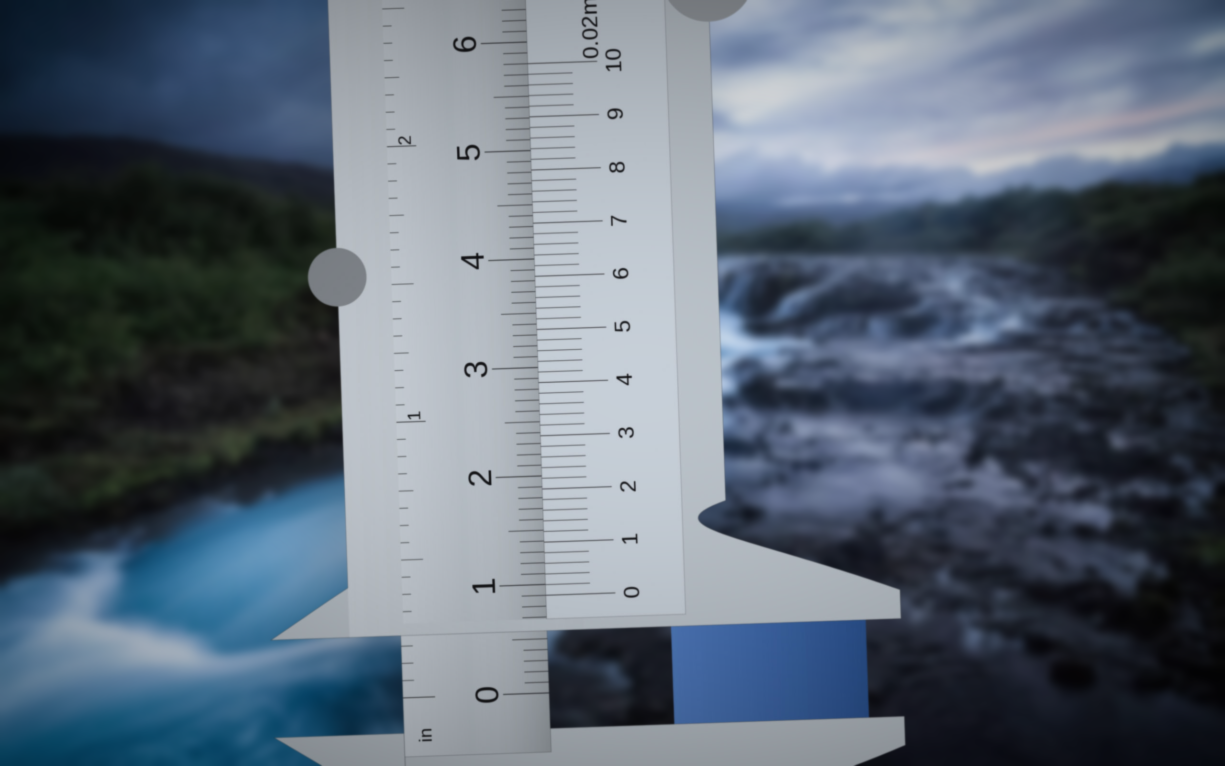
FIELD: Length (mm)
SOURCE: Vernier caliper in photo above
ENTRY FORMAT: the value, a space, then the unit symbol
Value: 9.0 mm
